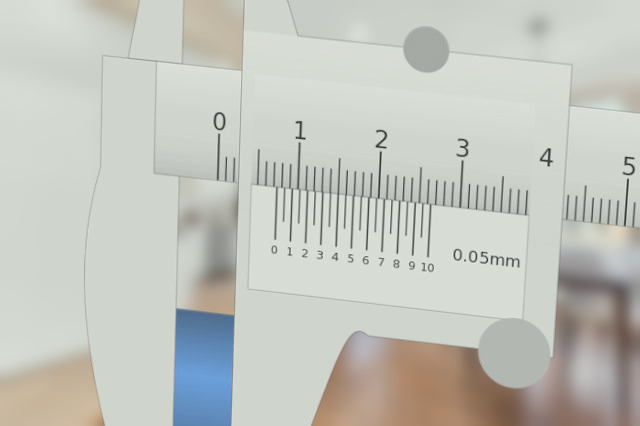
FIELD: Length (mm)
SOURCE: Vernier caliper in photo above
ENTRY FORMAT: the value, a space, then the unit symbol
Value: 7.4 mm
